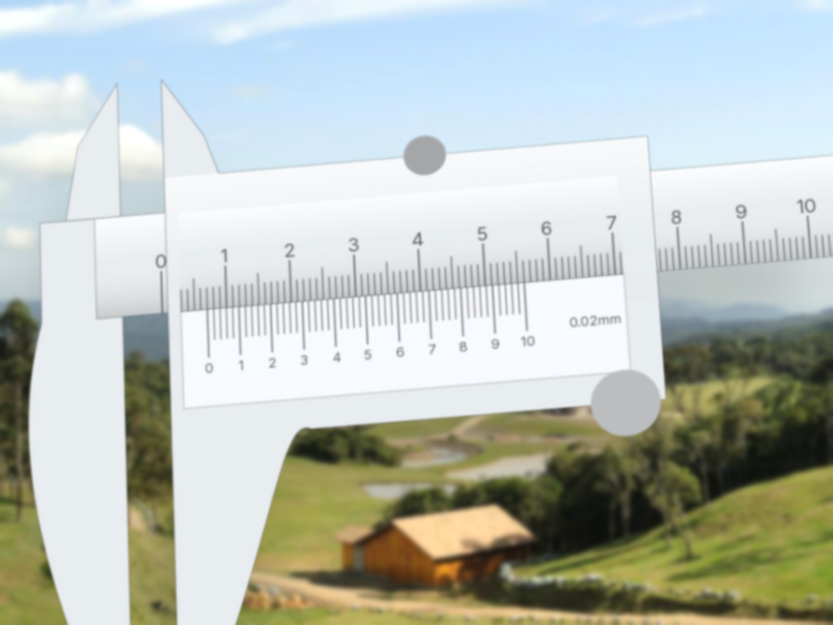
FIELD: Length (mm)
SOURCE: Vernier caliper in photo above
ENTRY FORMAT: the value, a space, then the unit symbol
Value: 7.0 mm
